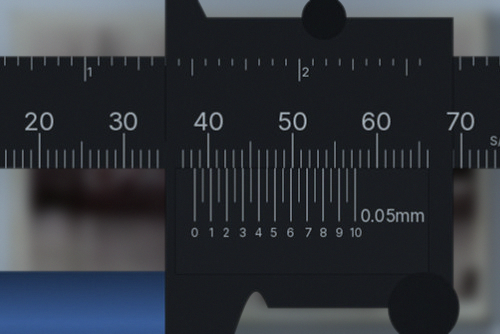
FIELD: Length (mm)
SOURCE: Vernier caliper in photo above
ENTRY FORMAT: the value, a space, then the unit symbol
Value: 38.4 mm
